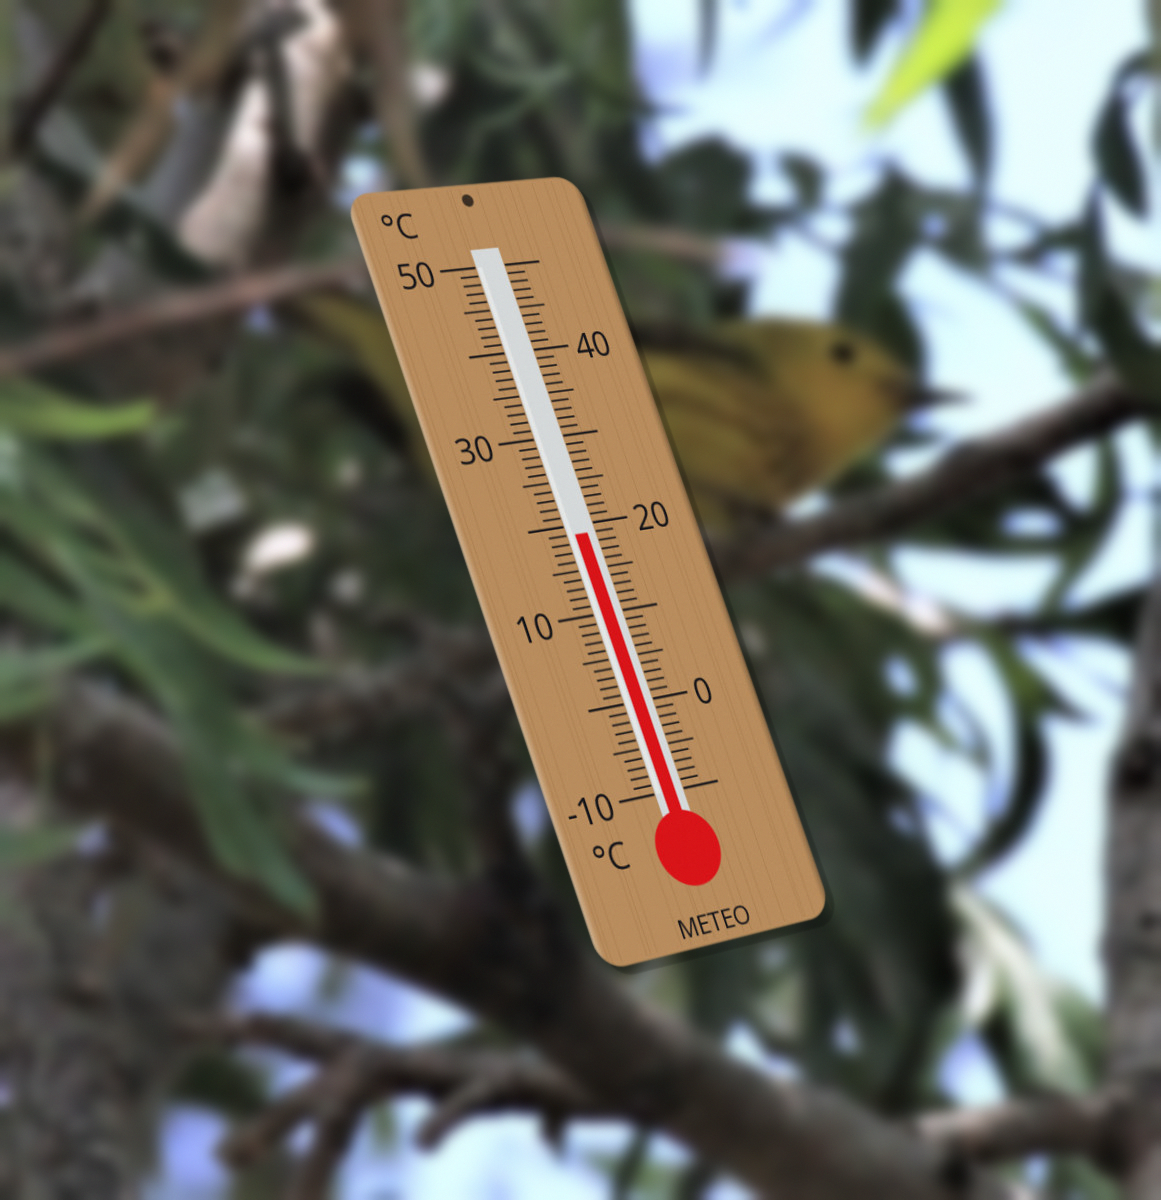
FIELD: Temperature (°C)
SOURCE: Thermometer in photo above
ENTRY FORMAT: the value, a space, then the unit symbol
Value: 19 °C
